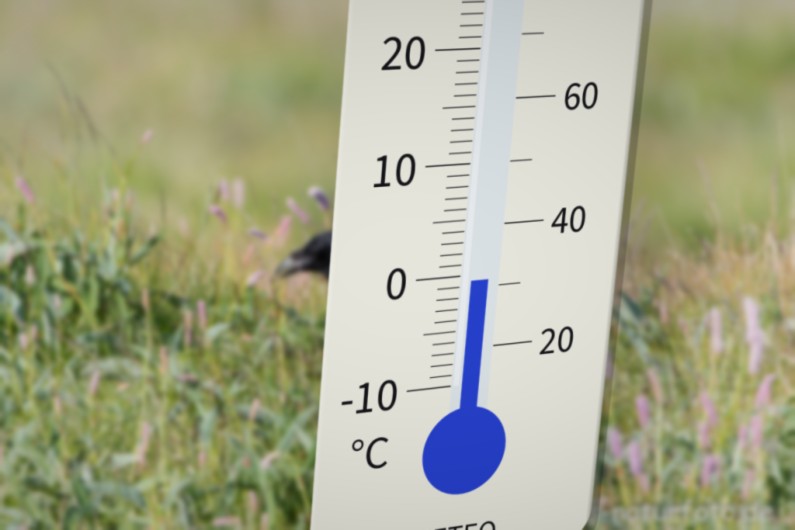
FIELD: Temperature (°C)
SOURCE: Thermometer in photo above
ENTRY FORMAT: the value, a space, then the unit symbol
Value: -0.5 °C
